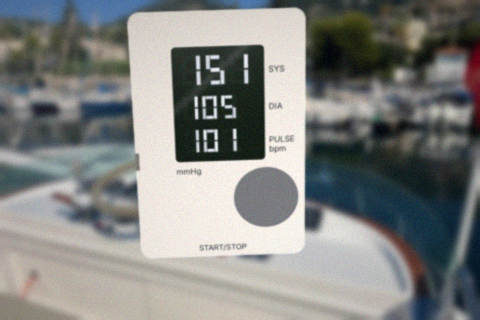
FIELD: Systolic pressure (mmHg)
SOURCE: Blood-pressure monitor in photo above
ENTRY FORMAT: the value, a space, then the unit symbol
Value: 151 mmHg
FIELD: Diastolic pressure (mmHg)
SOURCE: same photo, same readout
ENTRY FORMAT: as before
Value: 105 mmHg
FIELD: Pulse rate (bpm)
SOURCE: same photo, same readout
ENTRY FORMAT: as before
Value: 101 bpm
